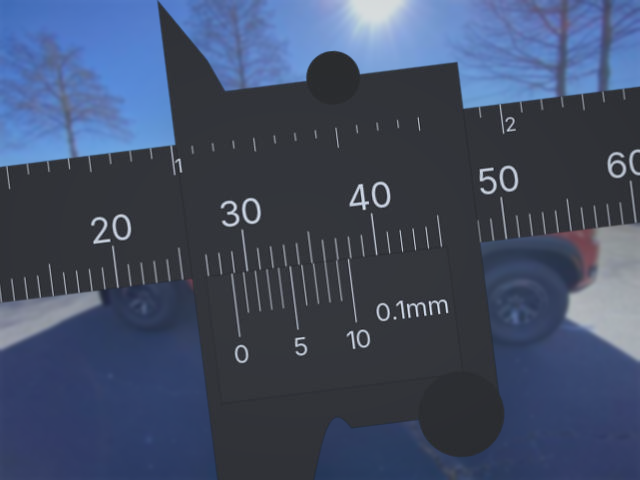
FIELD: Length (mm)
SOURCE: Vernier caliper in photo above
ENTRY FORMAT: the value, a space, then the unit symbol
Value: 28.8 mm
